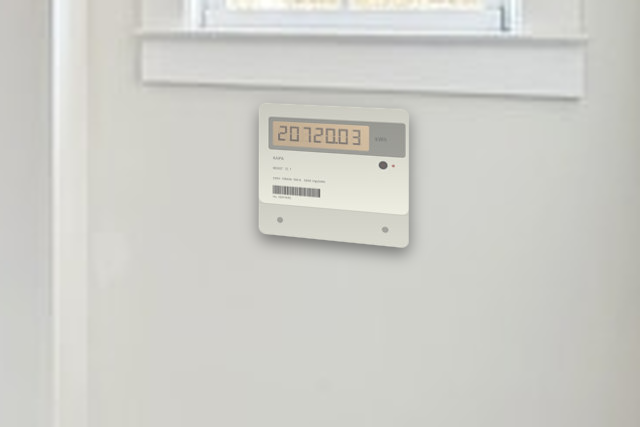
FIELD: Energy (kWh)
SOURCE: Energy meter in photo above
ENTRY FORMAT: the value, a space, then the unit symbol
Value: 20720.03 kWh
